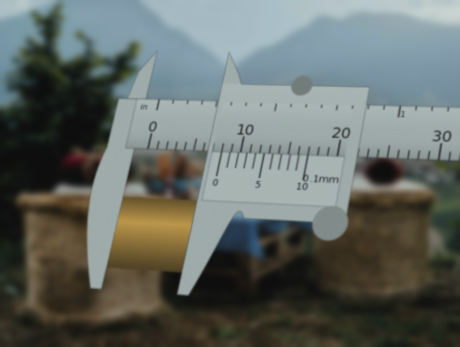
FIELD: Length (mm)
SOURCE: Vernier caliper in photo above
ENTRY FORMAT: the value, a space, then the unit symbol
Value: 8.0 mm
